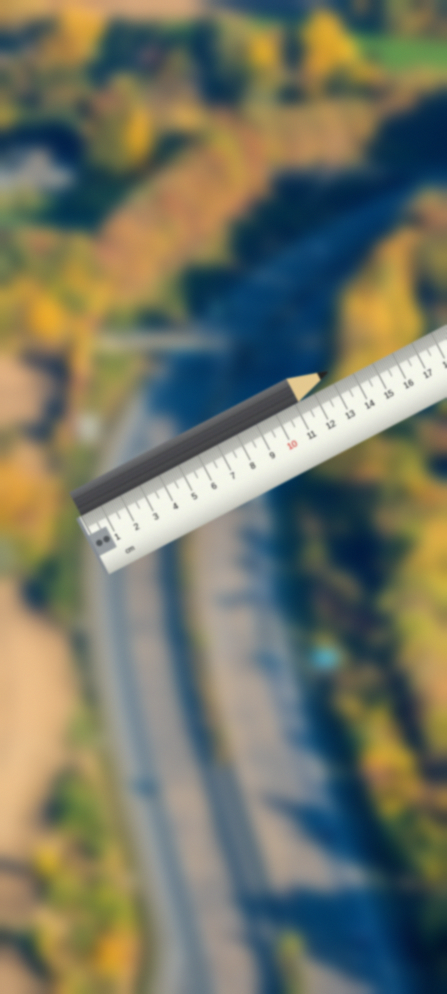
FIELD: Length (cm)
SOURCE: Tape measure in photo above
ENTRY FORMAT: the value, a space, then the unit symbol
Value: 13 cm
